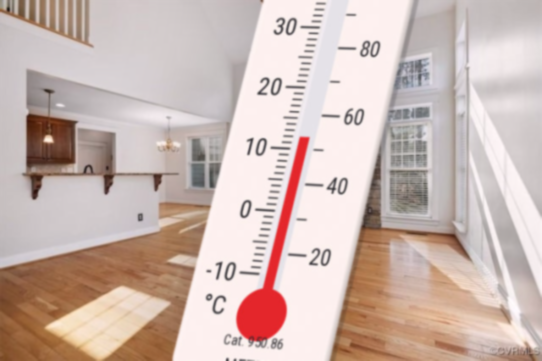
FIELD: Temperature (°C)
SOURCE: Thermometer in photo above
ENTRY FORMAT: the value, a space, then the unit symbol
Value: 12 °C
